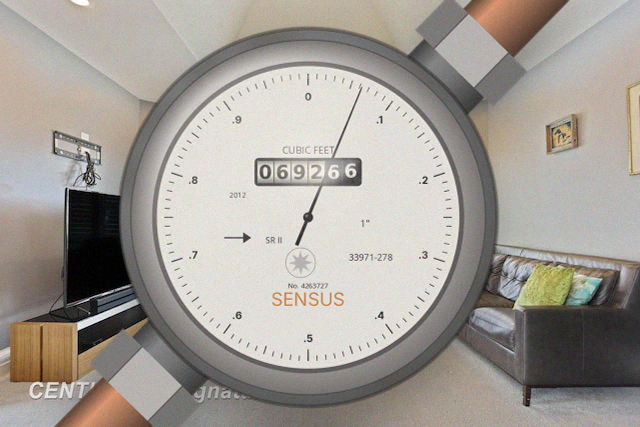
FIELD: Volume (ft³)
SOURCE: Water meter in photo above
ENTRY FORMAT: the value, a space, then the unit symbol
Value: 69266.06 ft³
